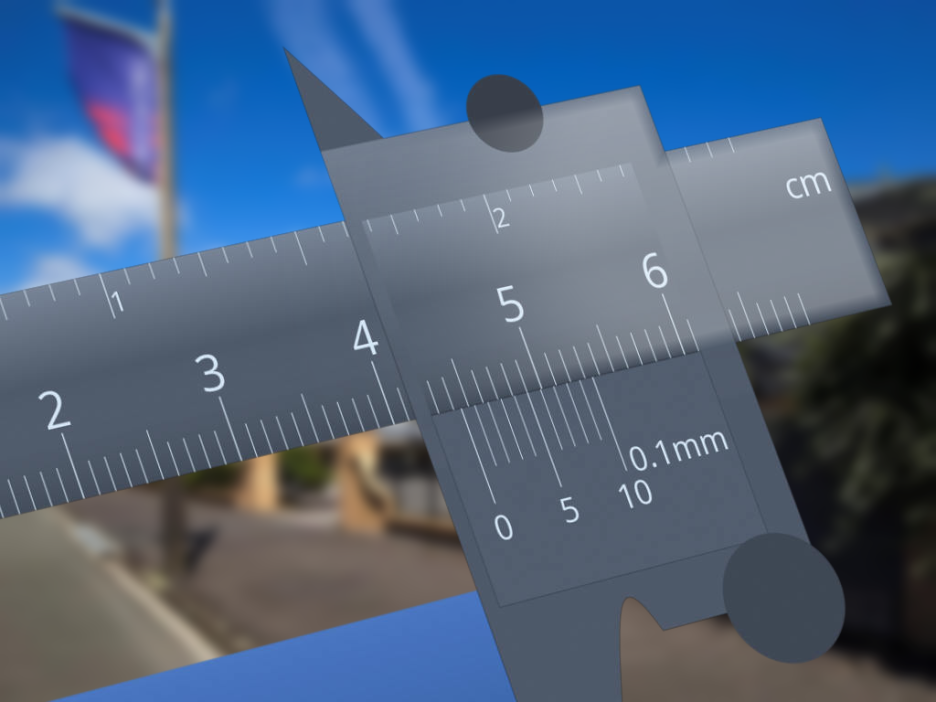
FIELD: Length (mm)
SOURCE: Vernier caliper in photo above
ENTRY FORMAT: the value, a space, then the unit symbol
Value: 44.5 mm
